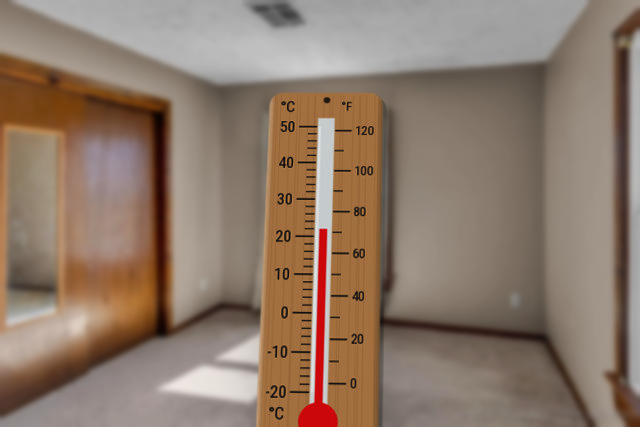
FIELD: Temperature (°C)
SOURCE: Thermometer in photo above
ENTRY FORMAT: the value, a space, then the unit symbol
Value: 22 °C
